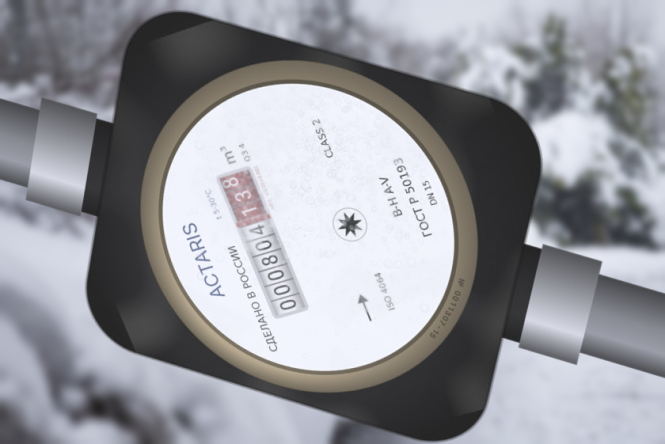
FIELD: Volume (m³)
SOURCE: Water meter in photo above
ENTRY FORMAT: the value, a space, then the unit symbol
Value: 804.138 m³
